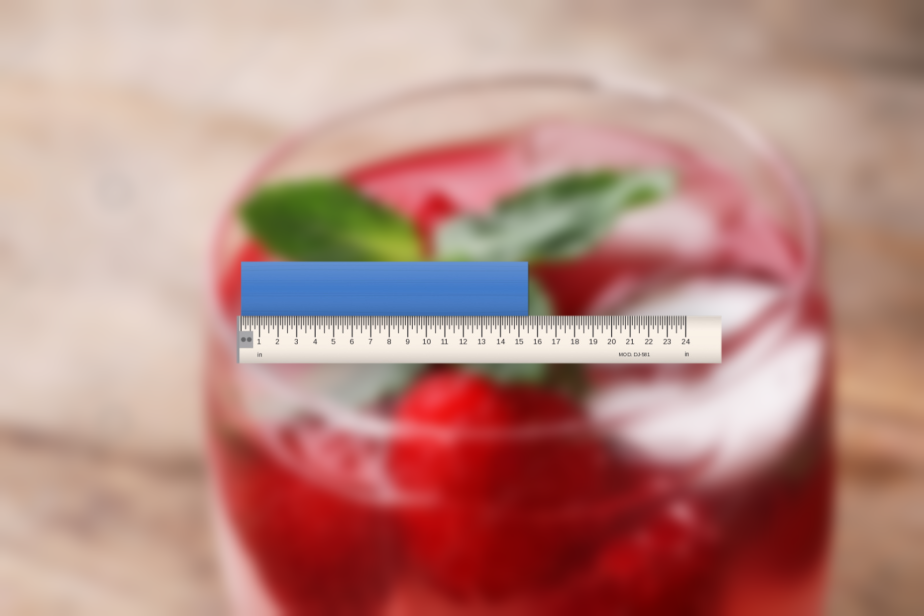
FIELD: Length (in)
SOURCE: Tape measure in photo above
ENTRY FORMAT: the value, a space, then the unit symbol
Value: 15.5 in
